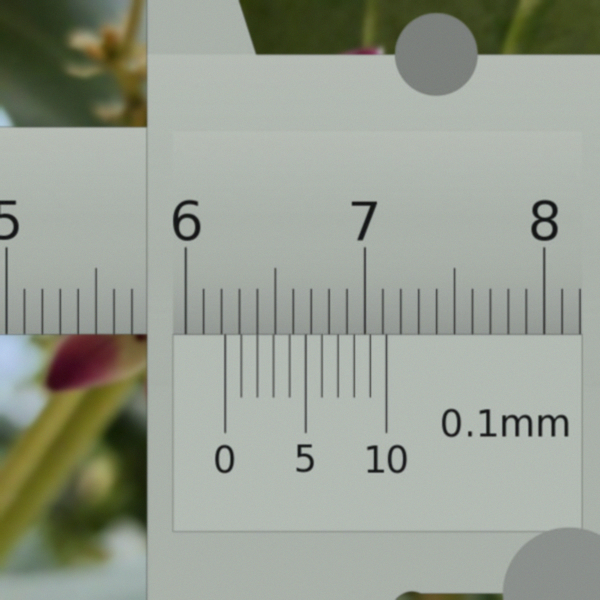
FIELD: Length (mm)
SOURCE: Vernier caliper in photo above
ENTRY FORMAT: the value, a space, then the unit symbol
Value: 62.2 mm
